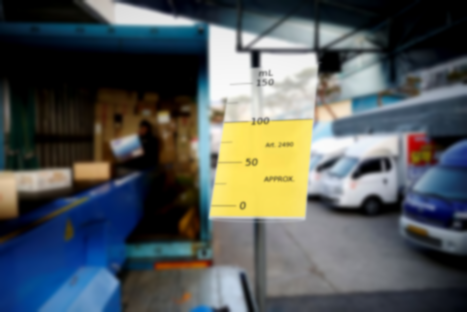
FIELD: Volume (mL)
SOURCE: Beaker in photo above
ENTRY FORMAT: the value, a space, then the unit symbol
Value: 100 mL
